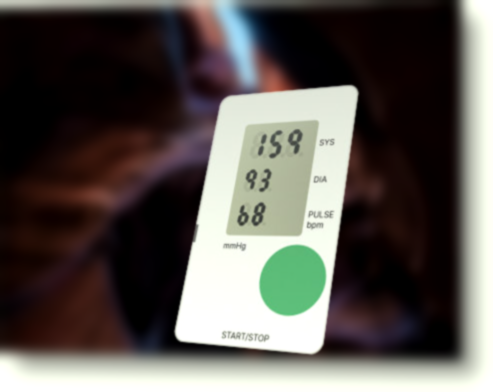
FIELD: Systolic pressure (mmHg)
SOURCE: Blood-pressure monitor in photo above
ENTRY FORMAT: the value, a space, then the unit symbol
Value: 159 mmHg
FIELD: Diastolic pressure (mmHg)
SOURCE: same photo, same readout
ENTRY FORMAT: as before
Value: 93 mmHg
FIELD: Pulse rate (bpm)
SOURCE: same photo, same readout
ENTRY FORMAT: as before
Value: 68 bpm
